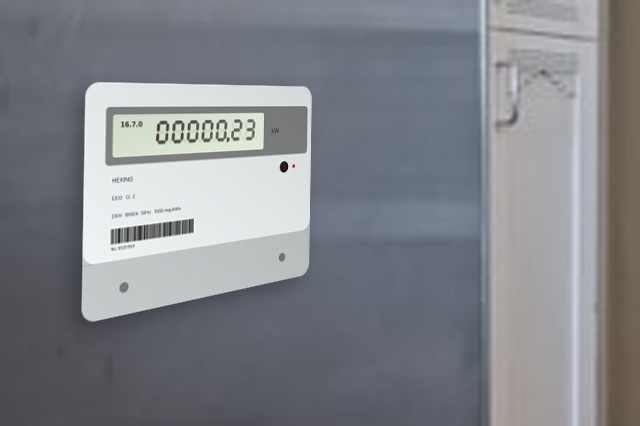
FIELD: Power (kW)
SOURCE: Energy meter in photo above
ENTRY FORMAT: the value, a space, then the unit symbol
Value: 0.23 kW
